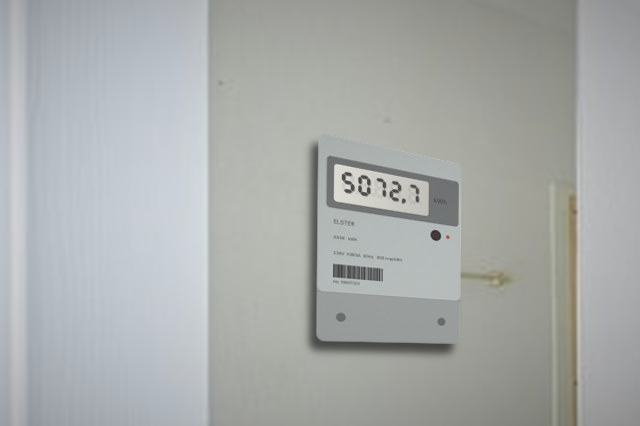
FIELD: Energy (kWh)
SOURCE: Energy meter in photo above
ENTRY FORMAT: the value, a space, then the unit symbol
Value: 5072.7 kWh
